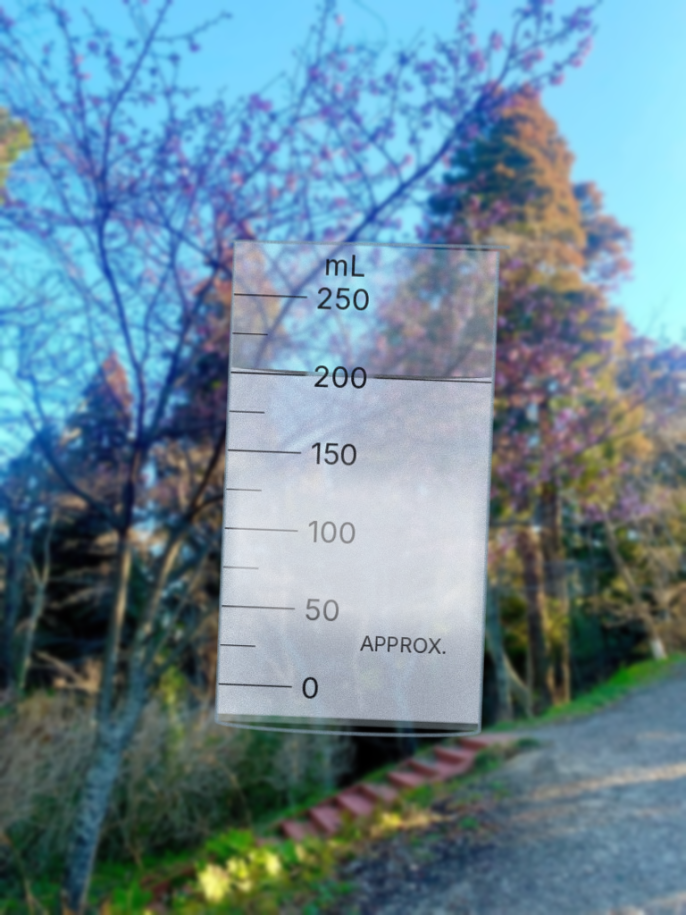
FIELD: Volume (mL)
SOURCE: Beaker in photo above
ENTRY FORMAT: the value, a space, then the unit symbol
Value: 200 mL
